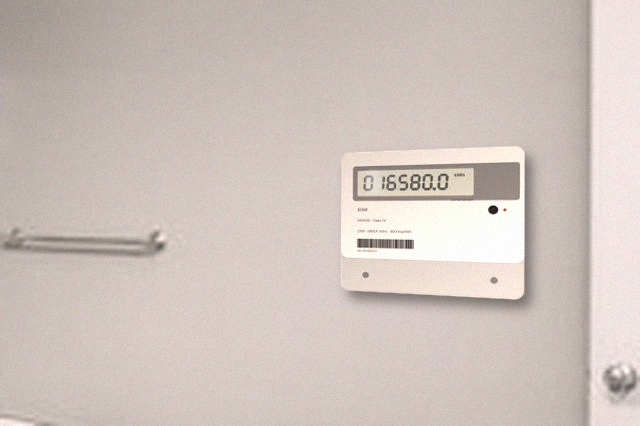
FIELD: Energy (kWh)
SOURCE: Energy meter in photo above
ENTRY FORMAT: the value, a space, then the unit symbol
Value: 16580.0 kWh
